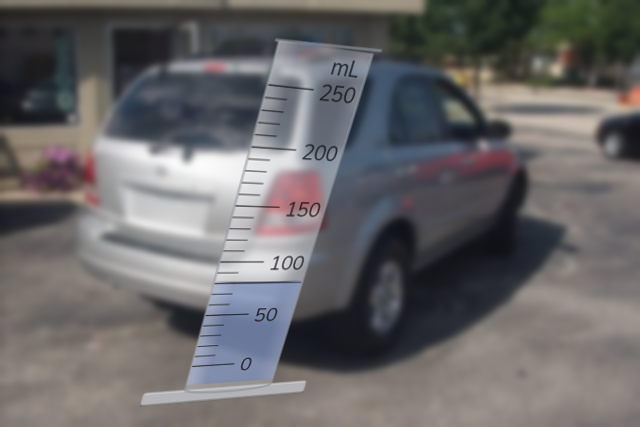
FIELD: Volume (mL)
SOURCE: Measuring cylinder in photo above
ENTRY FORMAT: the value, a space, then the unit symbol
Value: 80 mL
